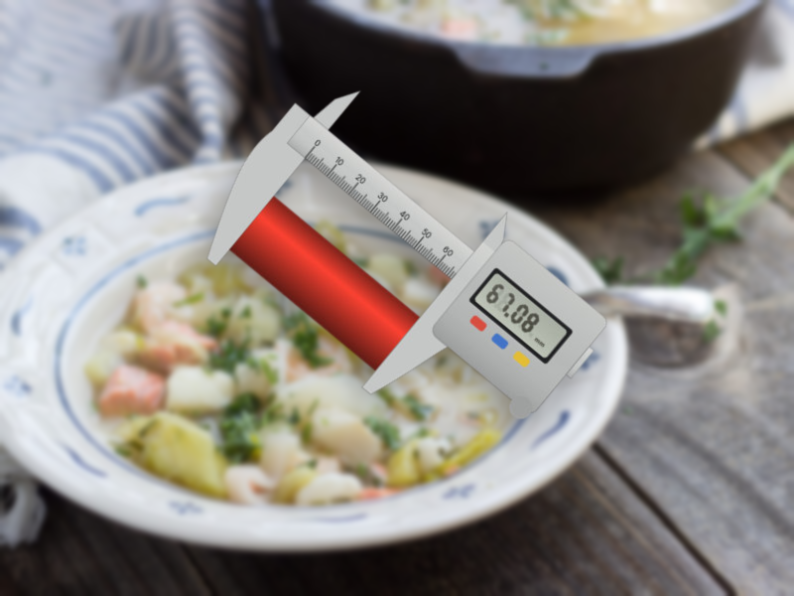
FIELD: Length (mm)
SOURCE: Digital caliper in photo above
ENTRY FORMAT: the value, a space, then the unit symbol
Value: 67.08 mm
